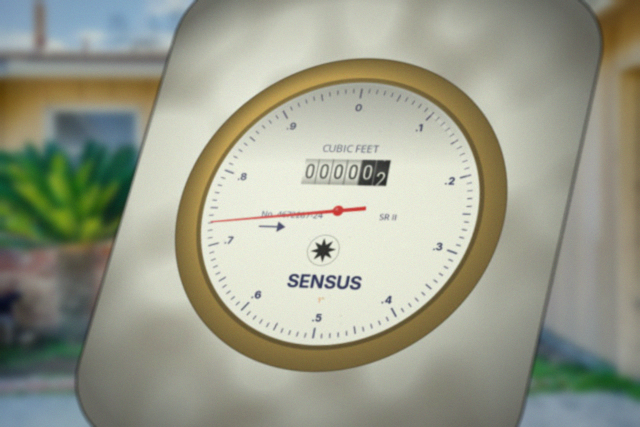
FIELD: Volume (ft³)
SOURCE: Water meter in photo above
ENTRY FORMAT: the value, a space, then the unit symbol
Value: 1.73 ft³
